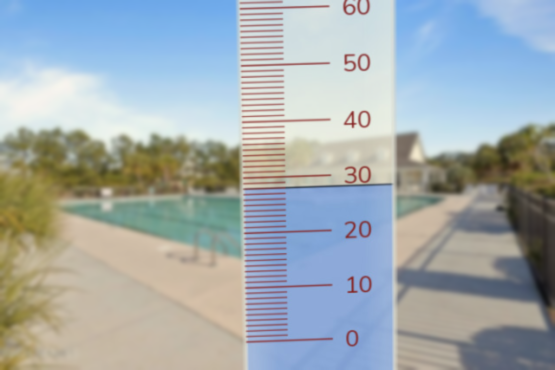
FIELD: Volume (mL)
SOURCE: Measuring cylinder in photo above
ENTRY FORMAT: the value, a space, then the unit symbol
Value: 28 mL
